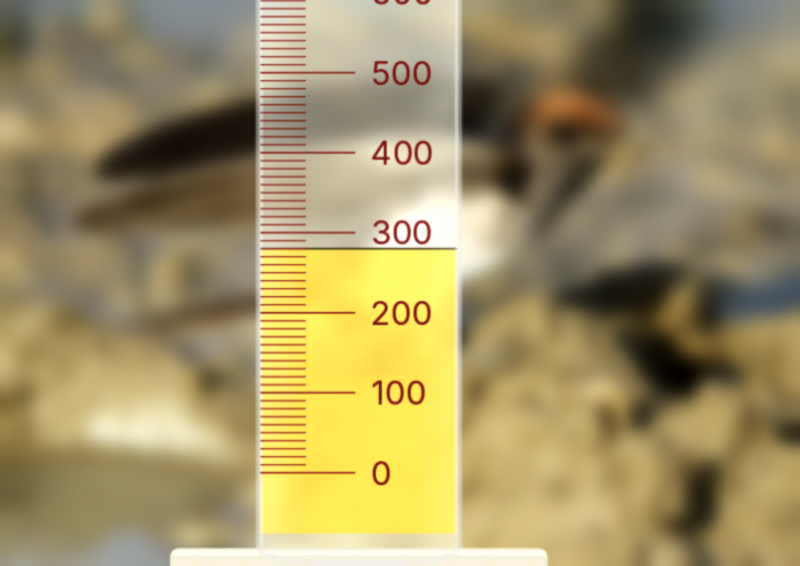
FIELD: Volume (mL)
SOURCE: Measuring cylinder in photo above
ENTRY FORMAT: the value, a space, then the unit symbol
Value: 280 mL
